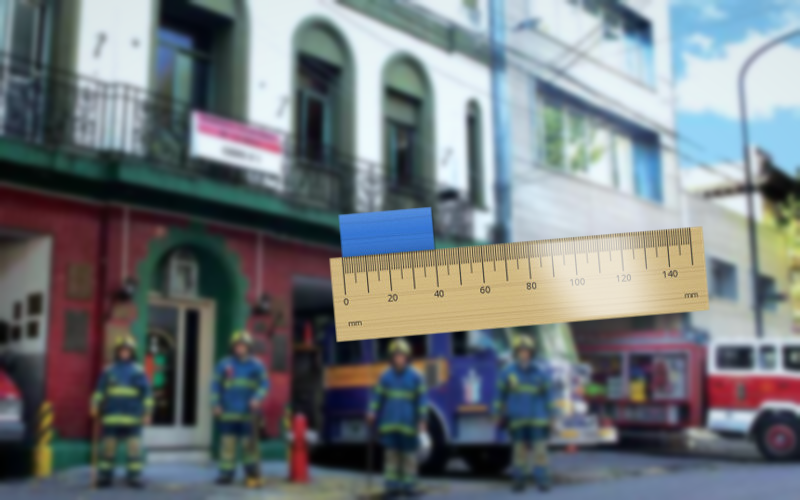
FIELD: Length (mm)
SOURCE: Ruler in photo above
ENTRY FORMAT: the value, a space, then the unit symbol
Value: 40 mm
